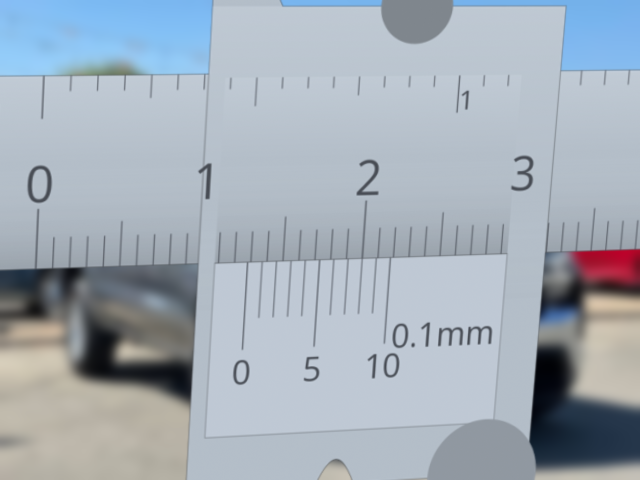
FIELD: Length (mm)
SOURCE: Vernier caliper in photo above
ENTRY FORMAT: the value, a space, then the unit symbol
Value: 12.8 mm
